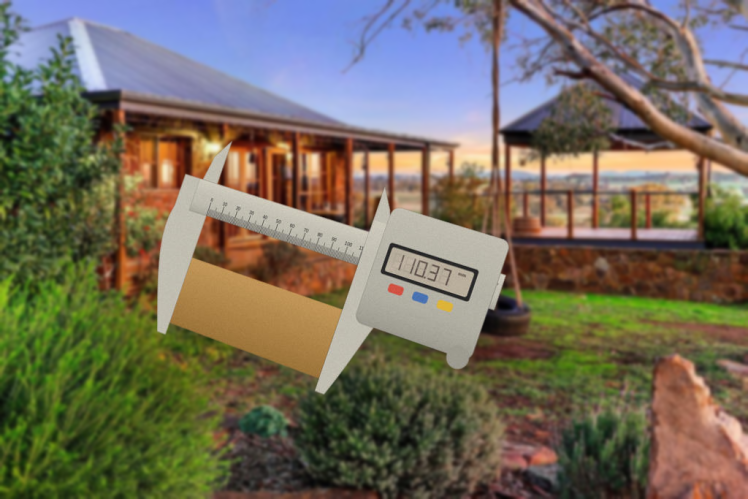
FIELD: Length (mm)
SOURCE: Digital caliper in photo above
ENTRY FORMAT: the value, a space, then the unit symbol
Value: 110.37 mm
